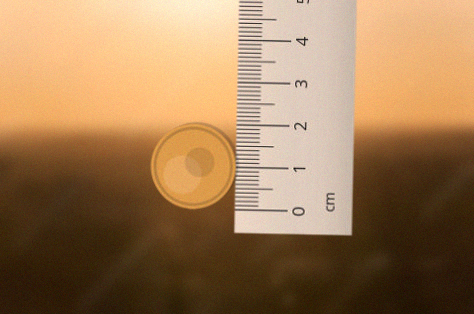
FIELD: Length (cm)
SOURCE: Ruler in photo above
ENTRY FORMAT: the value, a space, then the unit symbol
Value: 2 cm
